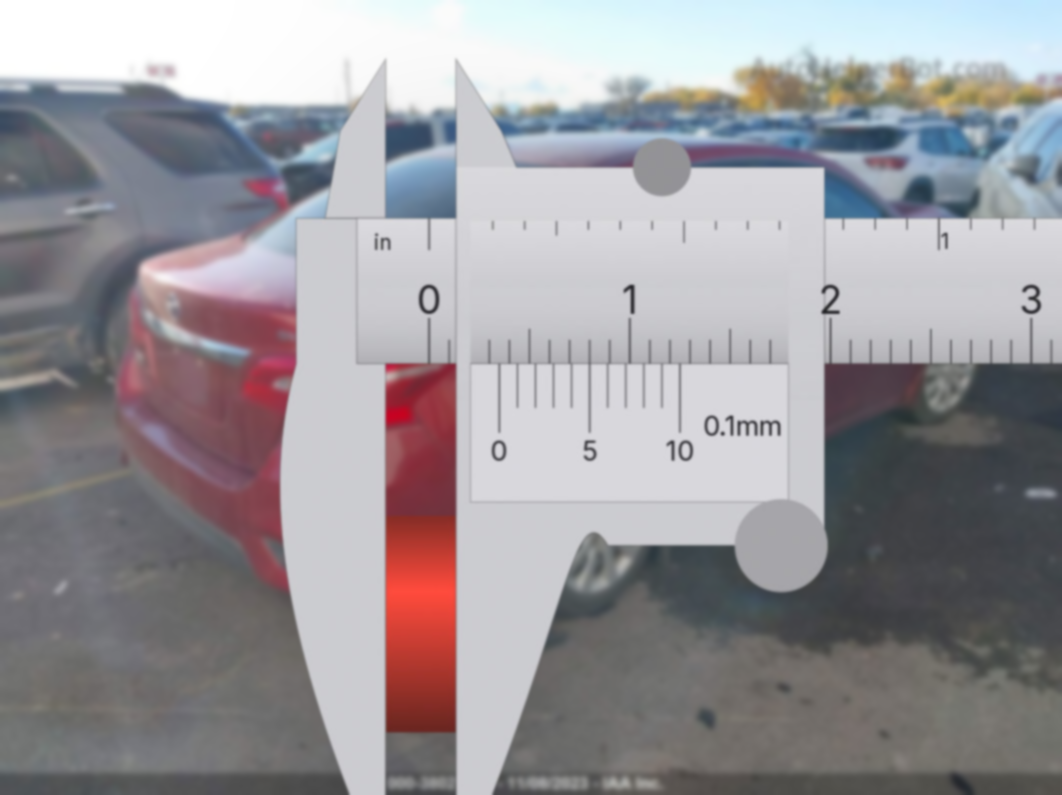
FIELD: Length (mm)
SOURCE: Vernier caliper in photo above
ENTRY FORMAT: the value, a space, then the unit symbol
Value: 3.5 mm
